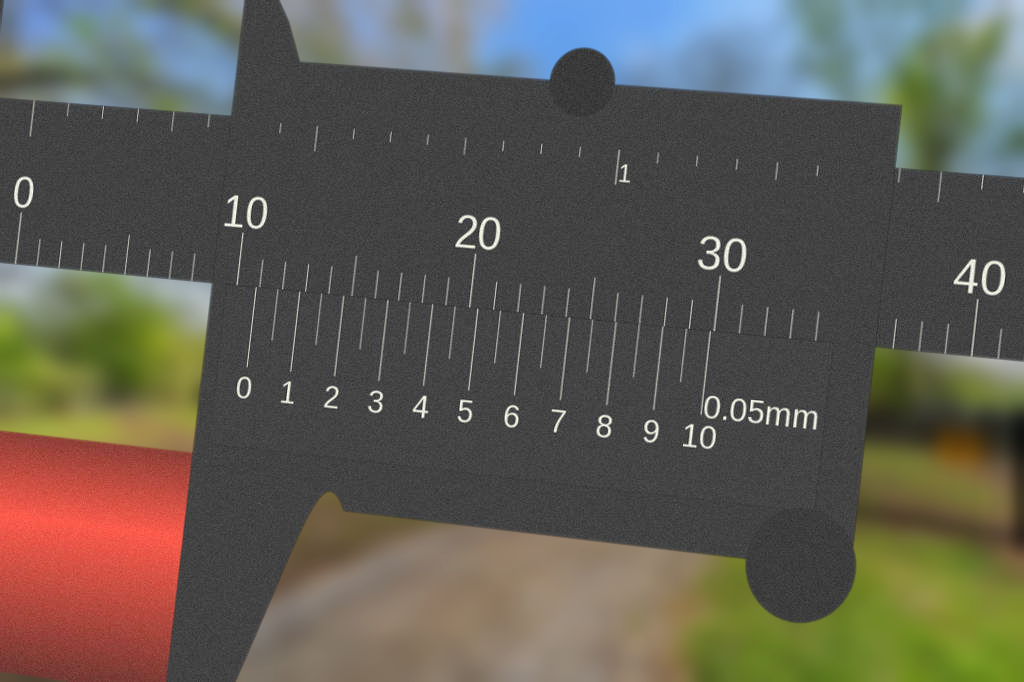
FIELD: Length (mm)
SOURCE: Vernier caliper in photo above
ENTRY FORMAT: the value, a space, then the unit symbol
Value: 10.85 mm
